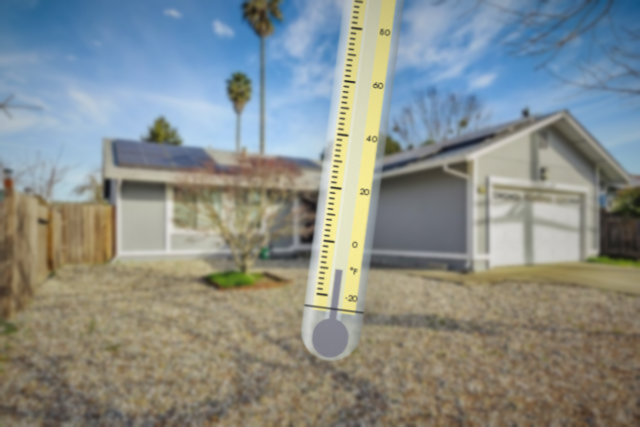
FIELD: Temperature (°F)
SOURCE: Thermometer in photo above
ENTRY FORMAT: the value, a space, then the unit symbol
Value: -10 °F
